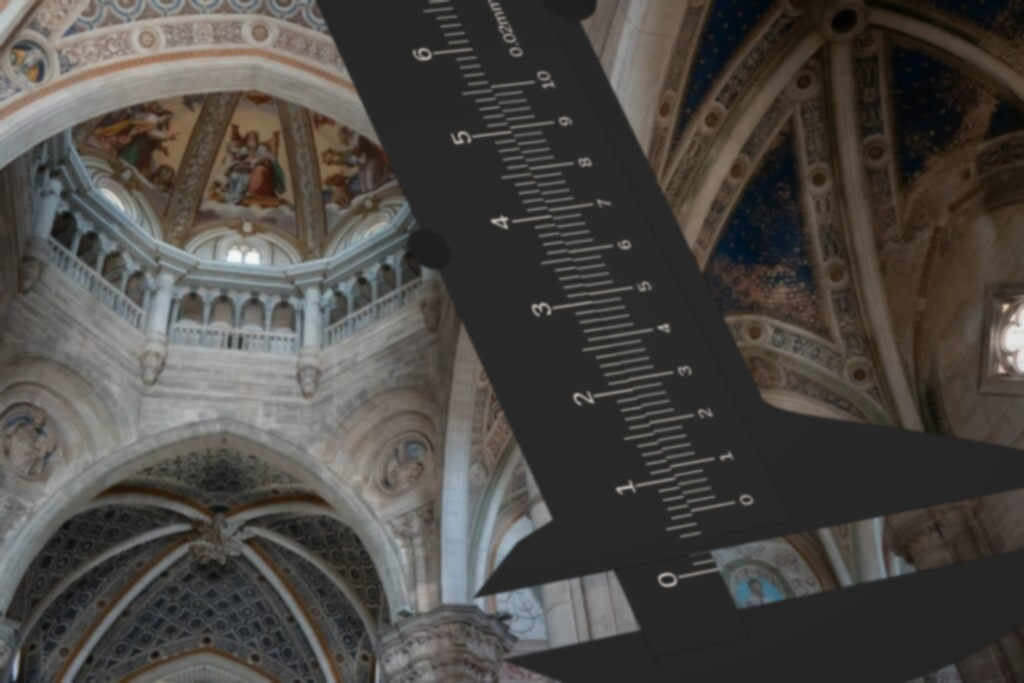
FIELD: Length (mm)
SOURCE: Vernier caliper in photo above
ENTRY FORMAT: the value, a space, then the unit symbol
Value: 6.4 mm
